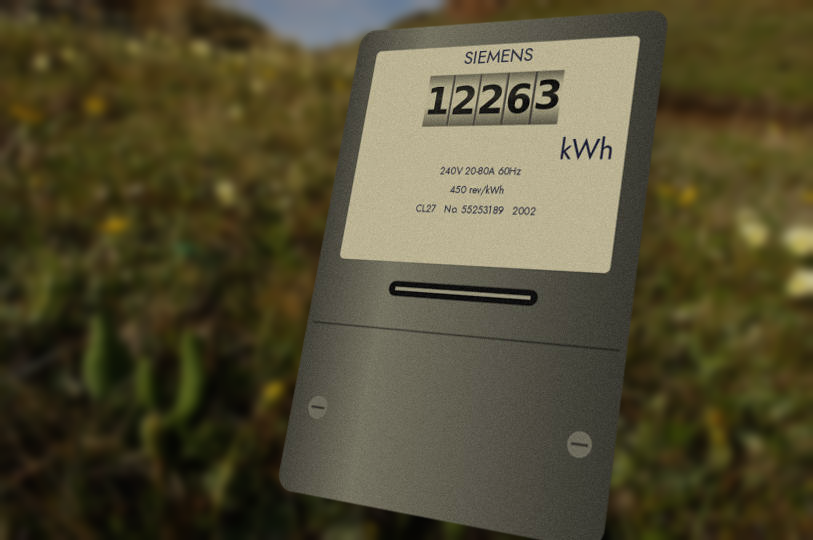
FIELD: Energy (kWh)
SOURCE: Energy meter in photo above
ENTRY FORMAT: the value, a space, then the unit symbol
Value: 12263 kWh
